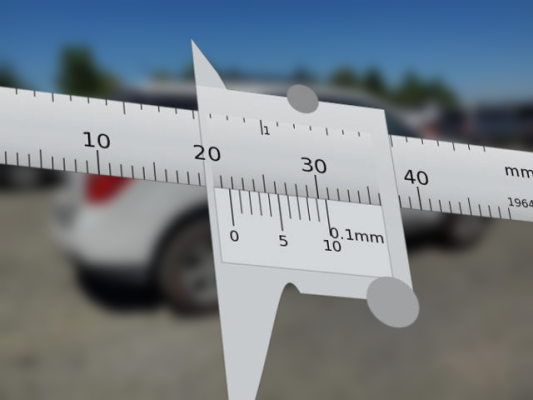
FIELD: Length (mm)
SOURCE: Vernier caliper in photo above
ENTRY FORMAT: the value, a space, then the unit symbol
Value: 21.7 mm
